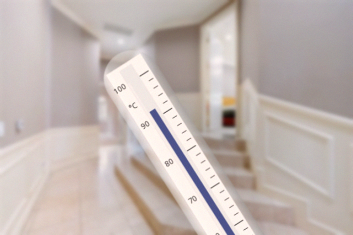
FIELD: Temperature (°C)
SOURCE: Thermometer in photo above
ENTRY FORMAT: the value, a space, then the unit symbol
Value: 92 °C
